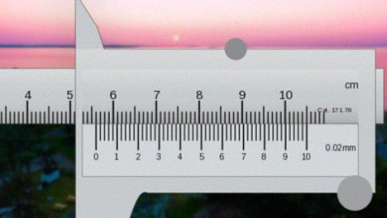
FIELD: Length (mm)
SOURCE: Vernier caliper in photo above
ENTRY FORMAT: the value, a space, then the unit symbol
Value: 56.0 mm
